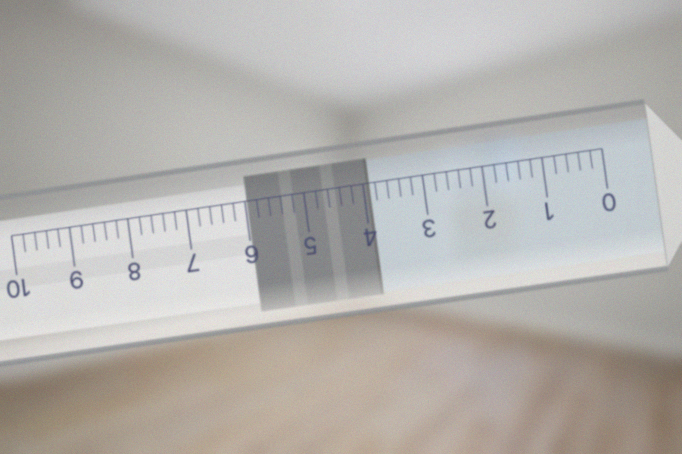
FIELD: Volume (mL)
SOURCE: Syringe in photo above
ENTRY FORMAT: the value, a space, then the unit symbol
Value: 3.9 mL
